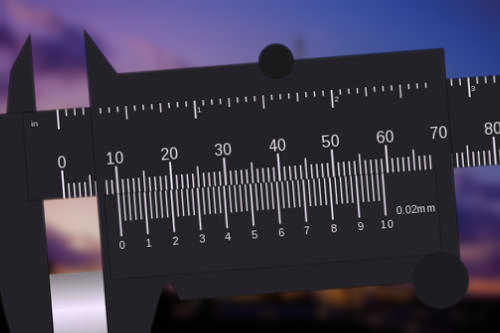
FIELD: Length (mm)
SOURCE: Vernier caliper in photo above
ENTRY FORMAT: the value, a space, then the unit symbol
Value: 10.0 mm
